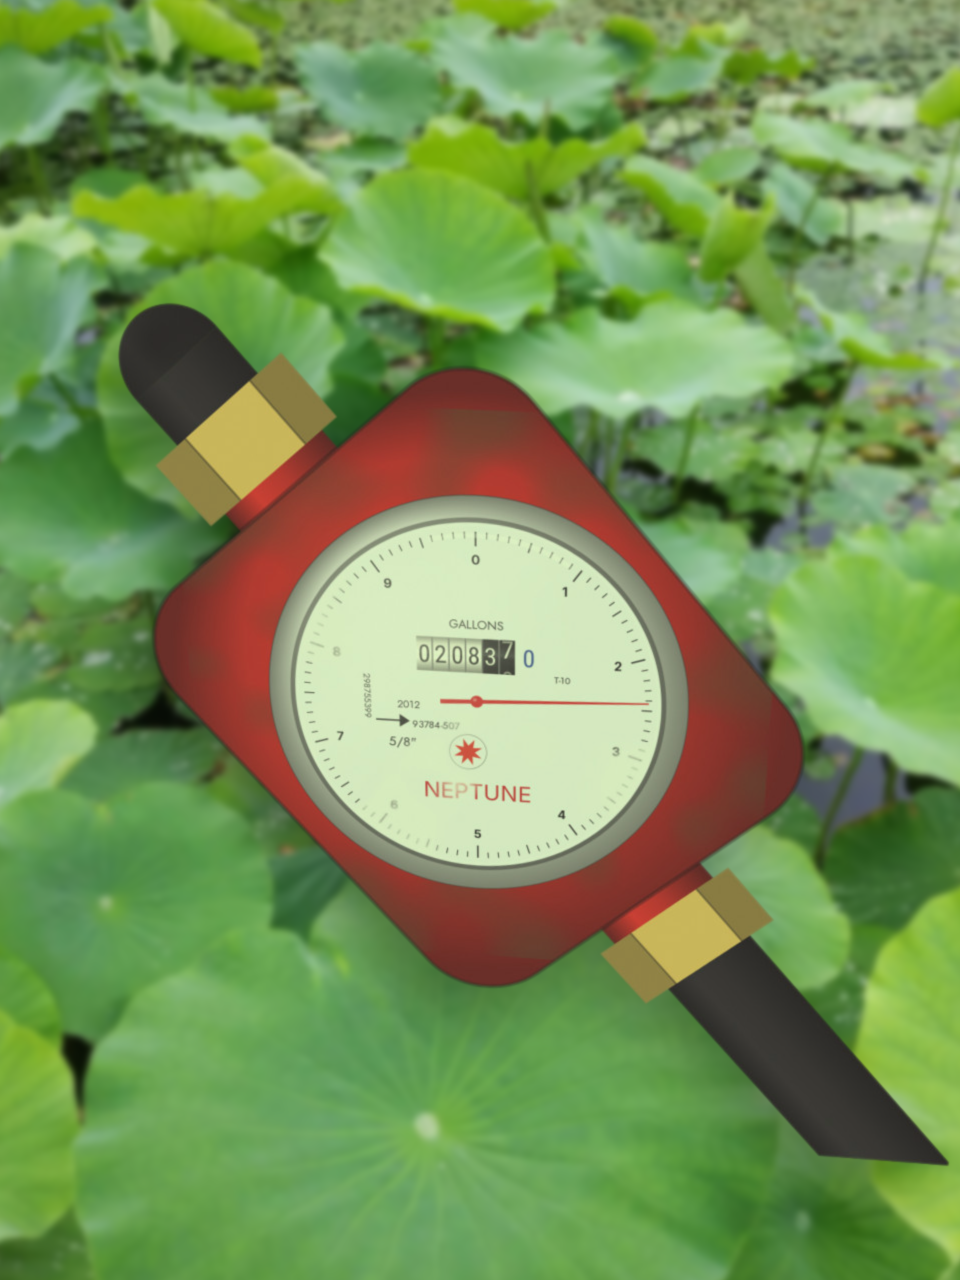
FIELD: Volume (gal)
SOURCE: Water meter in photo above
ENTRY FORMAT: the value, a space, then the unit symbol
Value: 208372.4 gal
